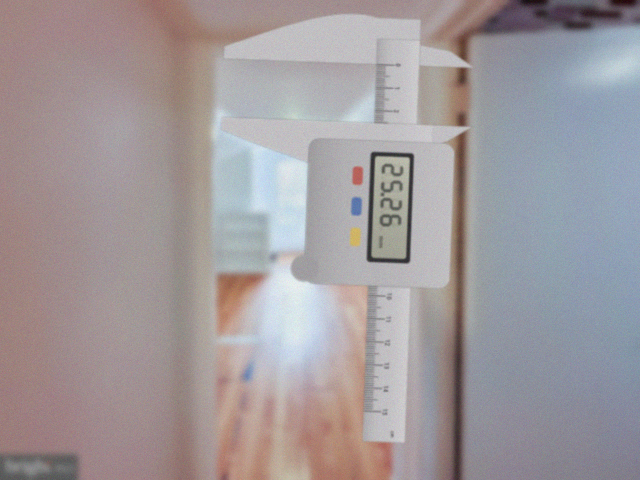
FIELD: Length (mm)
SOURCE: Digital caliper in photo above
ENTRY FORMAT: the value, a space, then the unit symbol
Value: 25.26 mm
